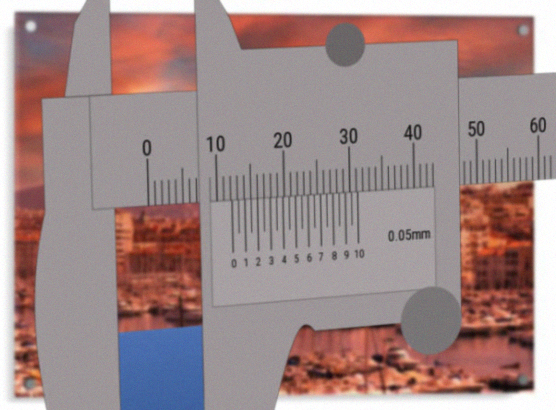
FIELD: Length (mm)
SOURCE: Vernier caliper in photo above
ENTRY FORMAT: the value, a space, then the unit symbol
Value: 12.2 mm
